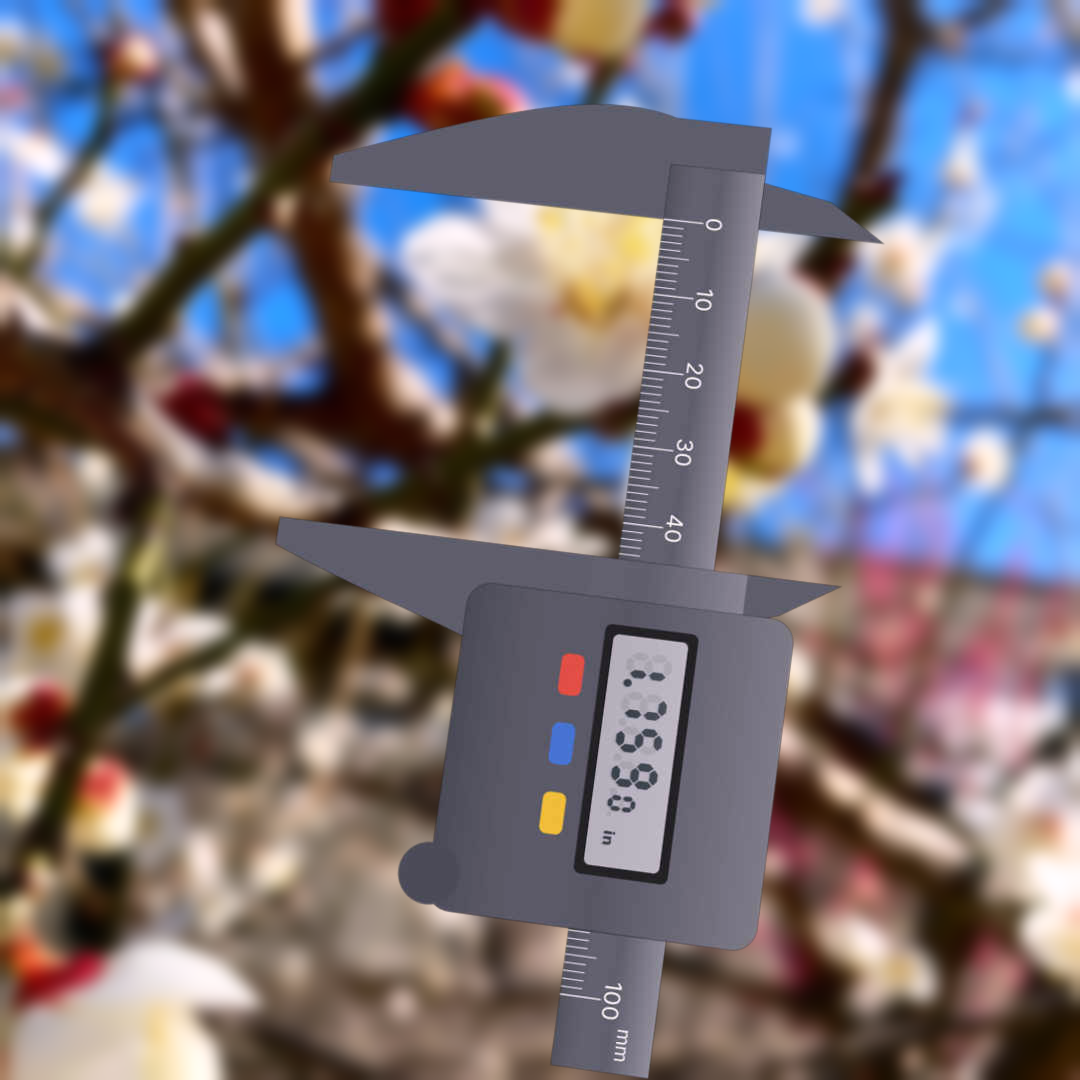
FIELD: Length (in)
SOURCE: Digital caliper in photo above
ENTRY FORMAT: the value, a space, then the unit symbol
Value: 1.7590 in
